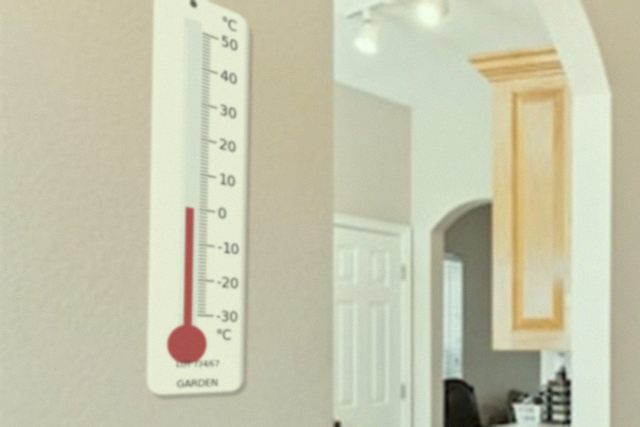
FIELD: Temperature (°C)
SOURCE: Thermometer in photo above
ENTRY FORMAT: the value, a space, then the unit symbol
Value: 0 °C
